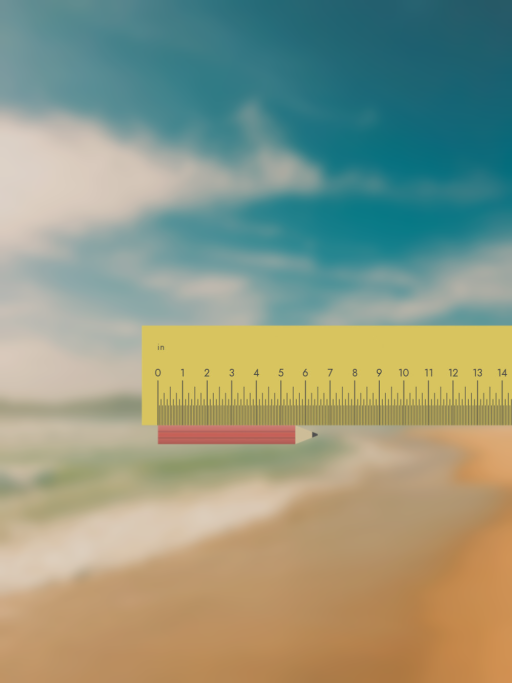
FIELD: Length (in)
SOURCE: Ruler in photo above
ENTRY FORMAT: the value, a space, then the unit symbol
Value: 6.5 in
